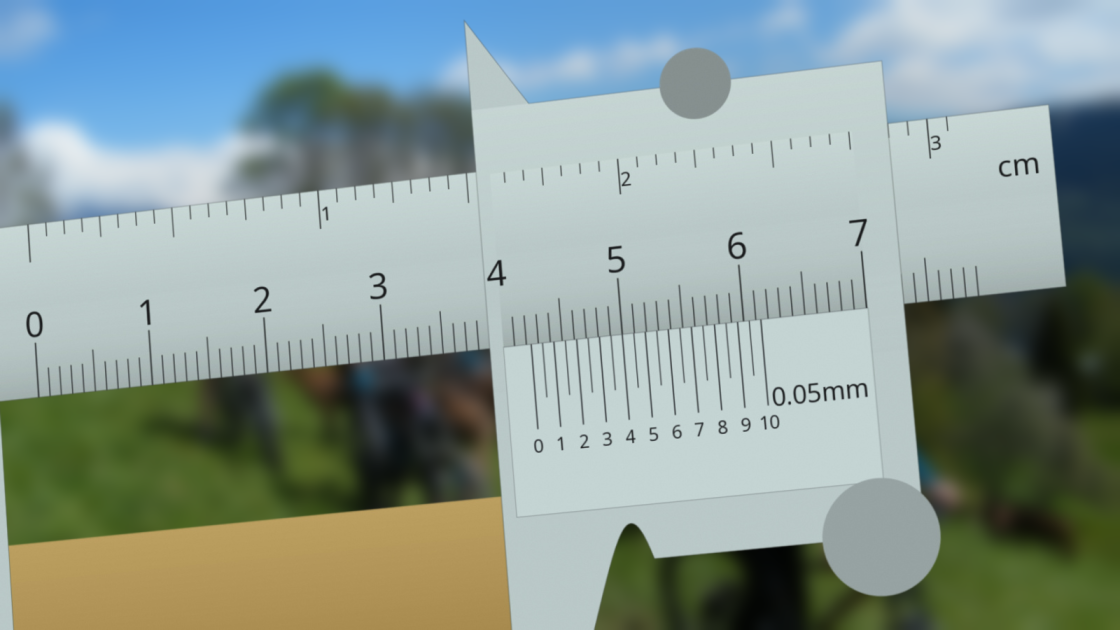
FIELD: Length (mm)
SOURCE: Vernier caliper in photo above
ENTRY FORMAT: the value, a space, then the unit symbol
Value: 42.4 mm
